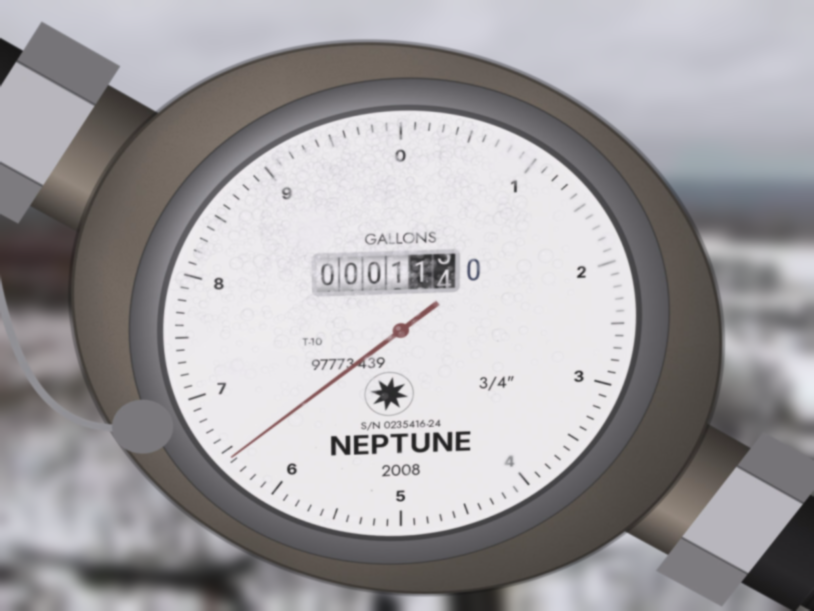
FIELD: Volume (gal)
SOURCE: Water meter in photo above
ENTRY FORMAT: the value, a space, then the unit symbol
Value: 1136.4 gal
